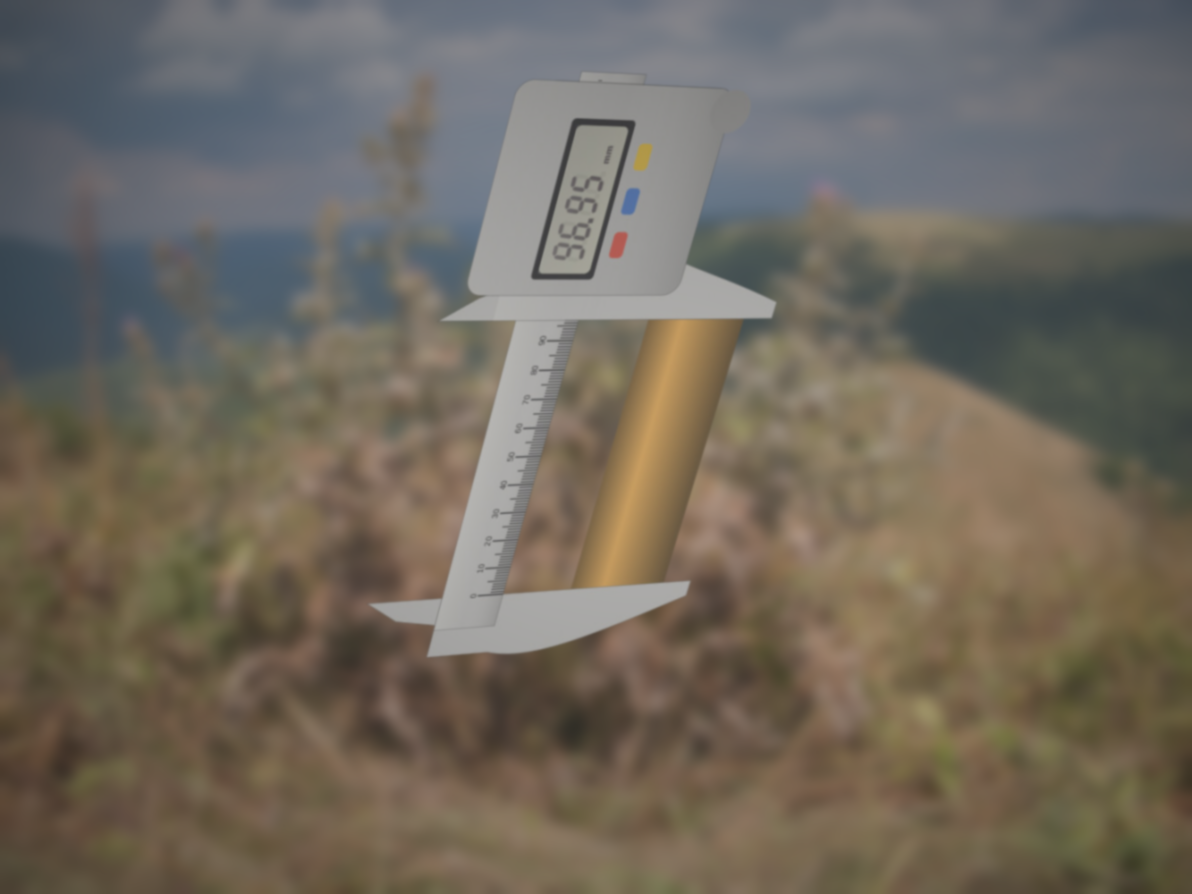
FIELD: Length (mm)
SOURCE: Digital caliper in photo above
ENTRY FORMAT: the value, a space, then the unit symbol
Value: 96.95 mm
